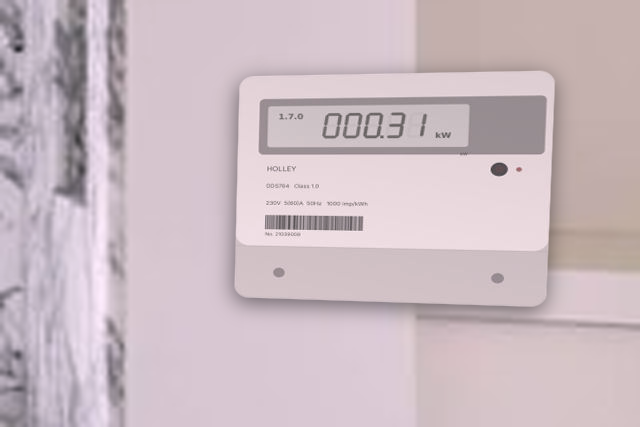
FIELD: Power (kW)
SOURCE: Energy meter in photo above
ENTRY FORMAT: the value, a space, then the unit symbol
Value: 0.31 kW
